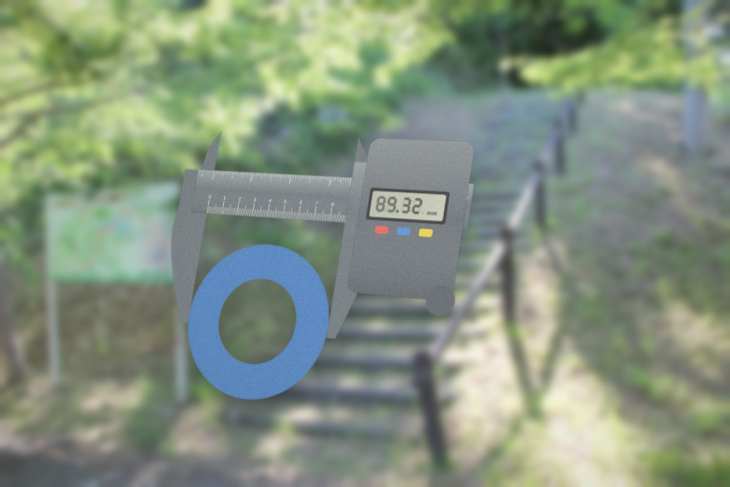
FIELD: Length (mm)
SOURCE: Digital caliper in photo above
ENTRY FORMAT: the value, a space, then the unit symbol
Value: 89.32 mm
